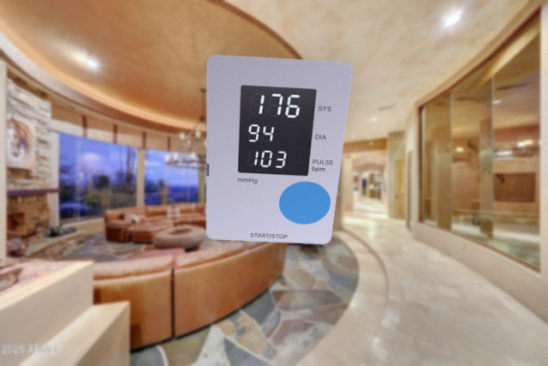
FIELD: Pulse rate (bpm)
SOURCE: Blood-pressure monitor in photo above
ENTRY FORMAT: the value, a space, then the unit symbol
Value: 103 bpm
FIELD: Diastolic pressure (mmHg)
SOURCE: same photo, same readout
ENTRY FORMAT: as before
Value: 94 mmHg
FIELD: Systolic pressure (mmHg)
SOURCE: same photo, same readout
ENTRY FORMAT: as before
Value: 176 mmHg
